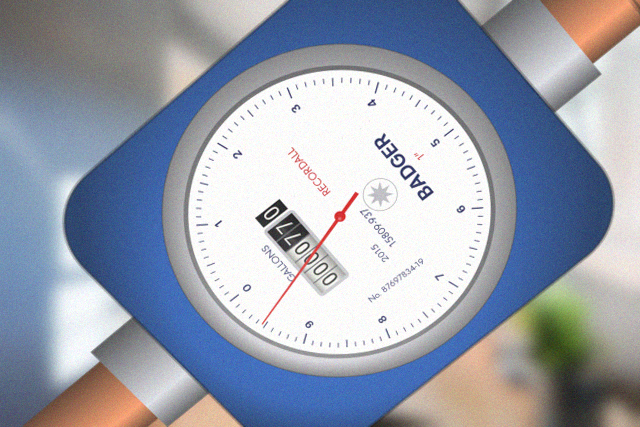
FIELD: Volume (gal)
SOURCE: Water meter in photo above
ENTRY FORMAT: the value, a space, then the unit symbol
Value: 769.5 gal
